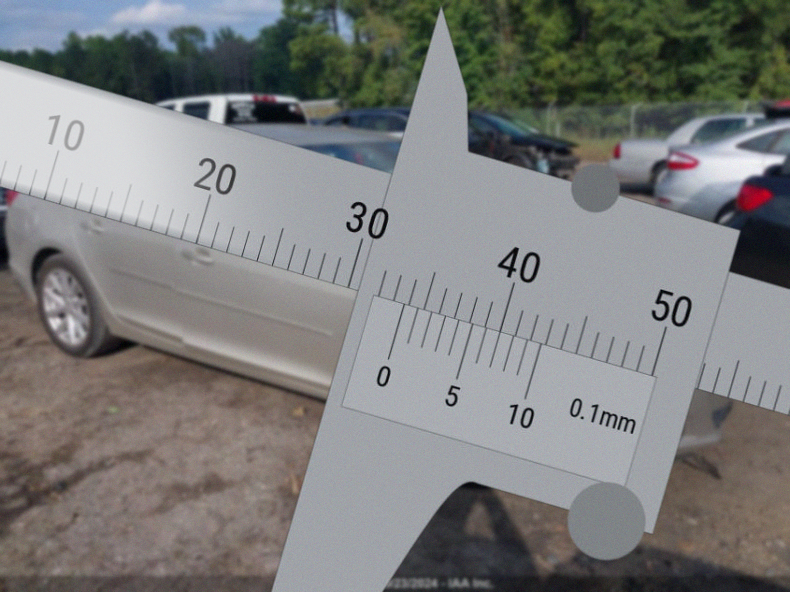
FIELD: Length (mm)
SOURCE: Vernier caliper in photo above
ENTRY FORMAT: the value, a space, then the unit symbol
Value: 33.7 mm
